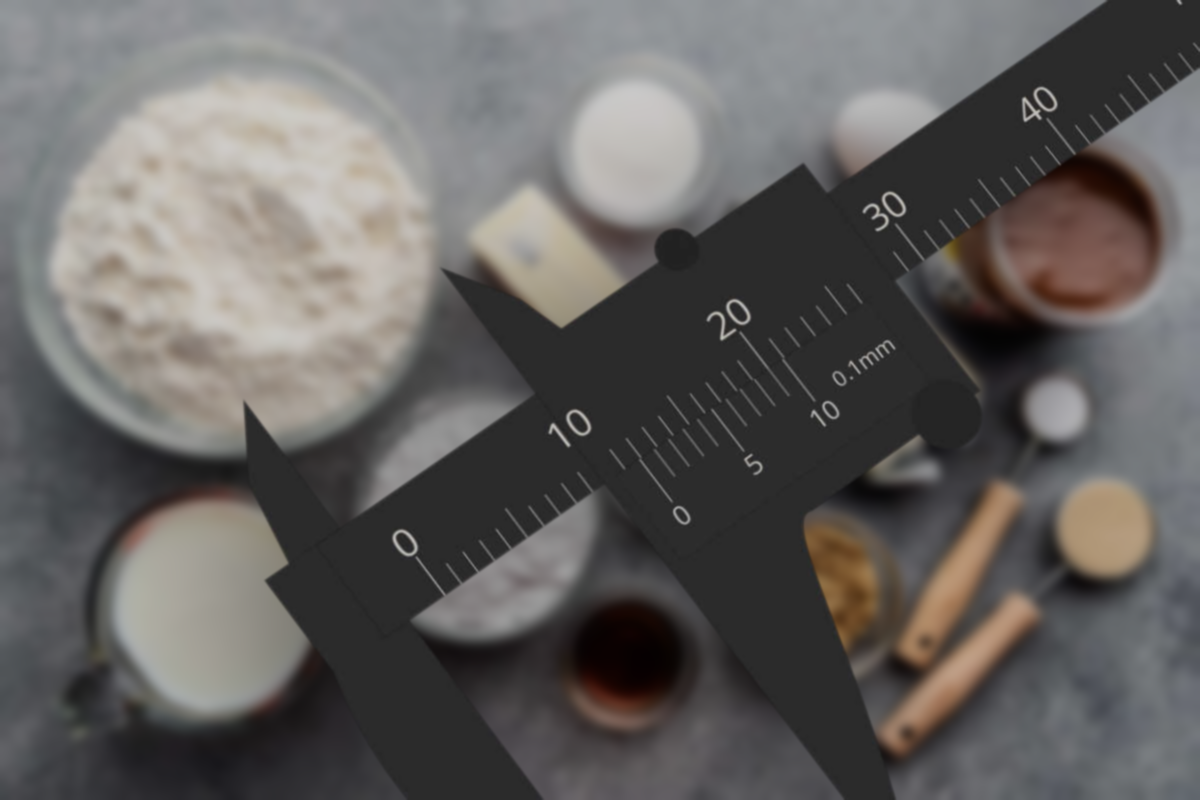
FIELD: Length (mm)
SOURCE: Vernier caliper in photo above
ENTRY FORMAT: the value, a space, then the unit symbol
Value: 11.9 mm
